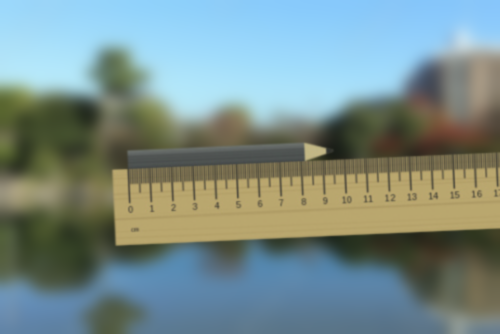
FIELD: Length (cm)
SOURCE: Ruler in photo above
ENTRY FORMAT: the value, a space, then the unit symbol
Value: 9.5 cm
